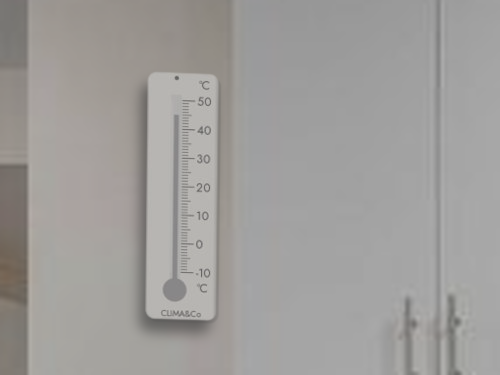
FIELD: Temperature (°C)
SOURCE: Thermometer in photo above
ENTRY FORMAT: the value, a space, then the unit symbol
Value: 45 °C
